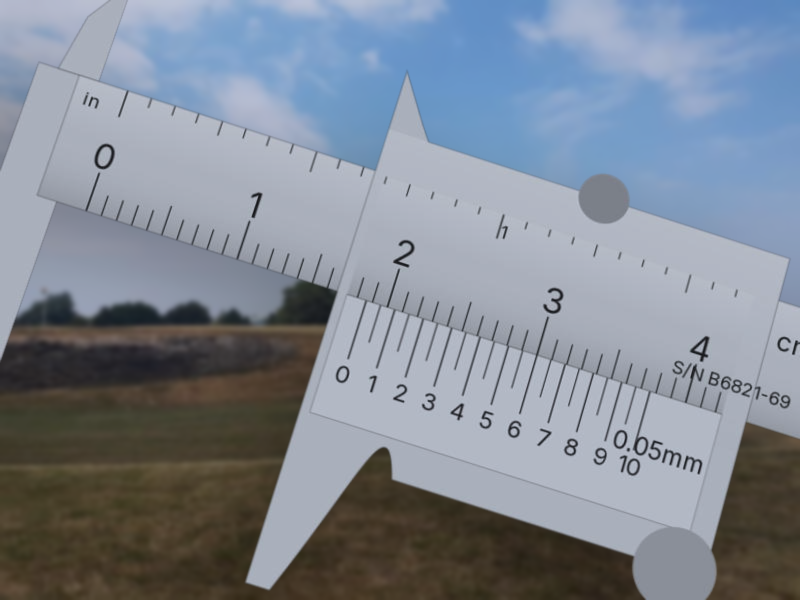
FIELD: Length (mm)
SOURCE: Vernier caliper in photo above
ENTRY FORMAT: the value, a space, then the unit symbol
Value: 18.6 mm
